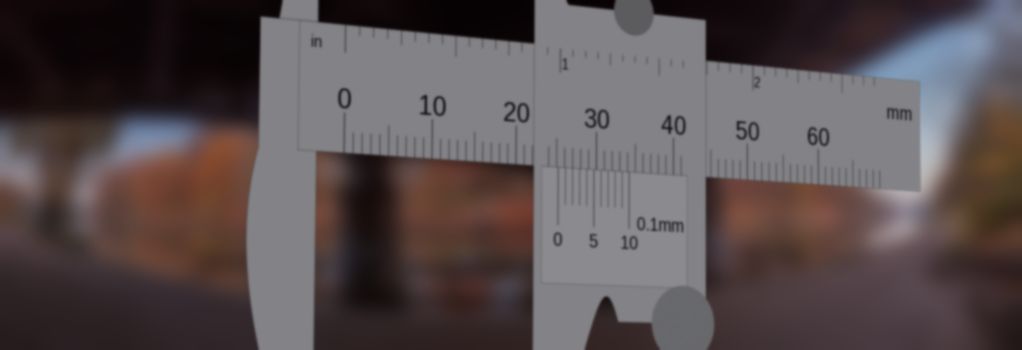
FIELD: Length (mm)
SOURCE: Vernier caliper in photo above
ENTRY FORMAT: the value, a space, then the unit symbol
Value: 25.2 mm
